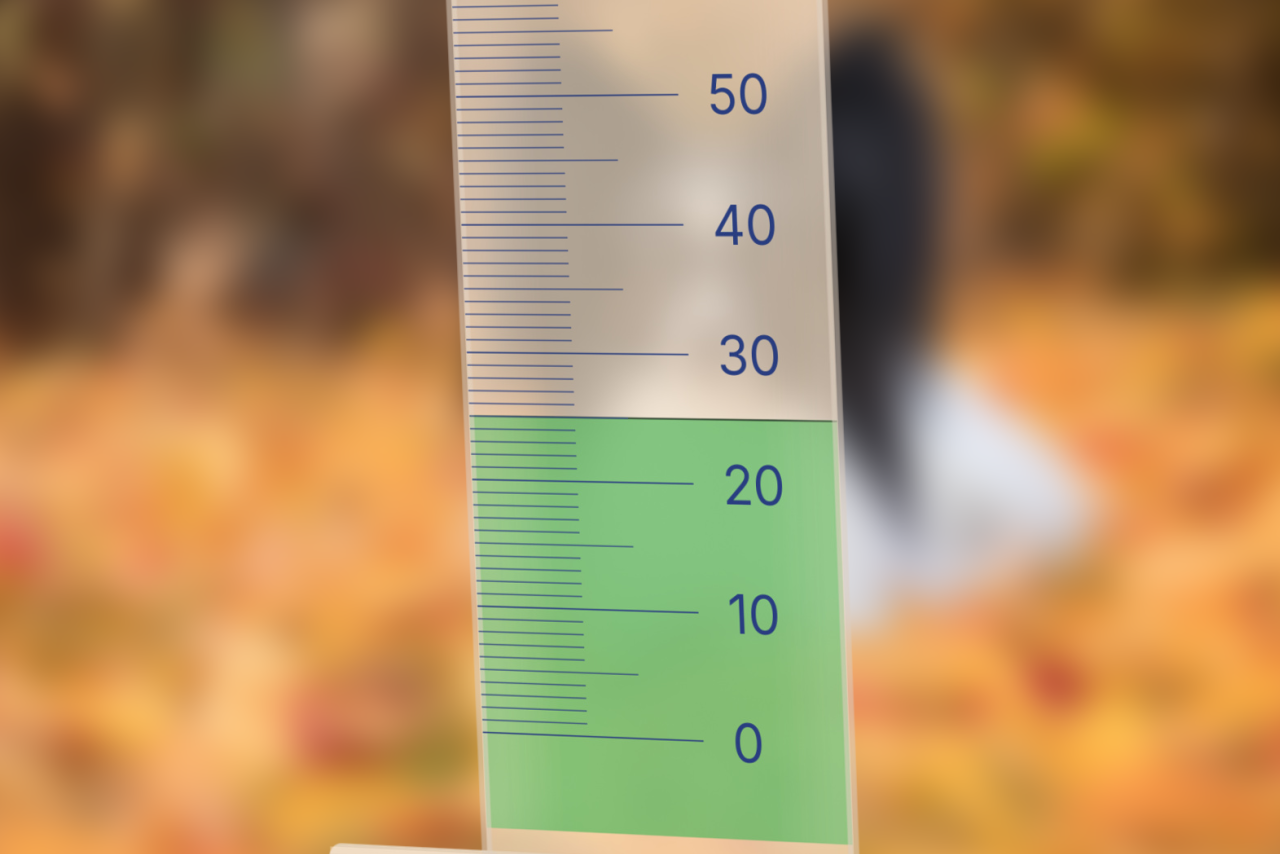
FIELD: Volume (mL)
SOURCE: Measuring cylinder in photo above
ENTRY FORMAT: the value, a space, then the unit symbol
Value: 25 mL
